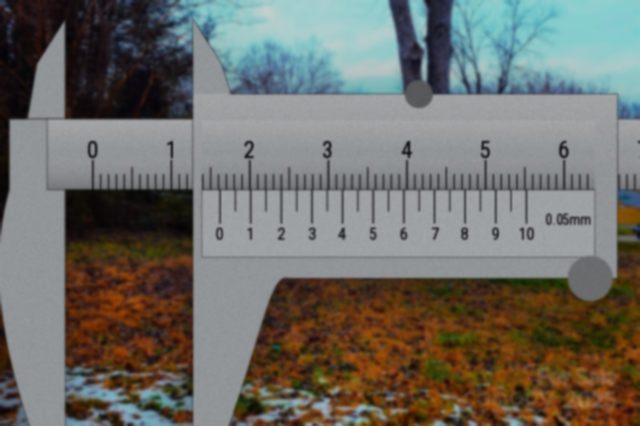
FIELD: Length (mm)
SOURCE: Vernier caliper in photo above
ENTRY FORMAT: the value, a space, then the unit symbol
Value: 16.2 mm
